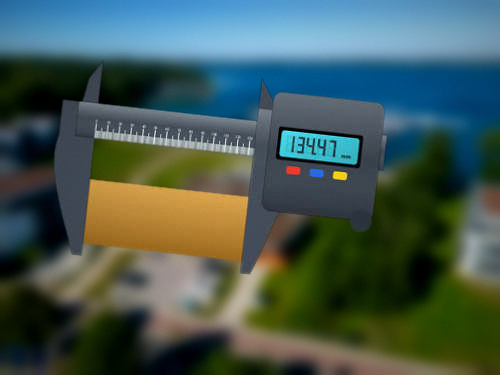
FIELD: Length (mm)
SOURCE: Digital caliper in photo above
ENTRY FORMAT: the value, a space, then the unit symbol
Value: 134.47 mm
